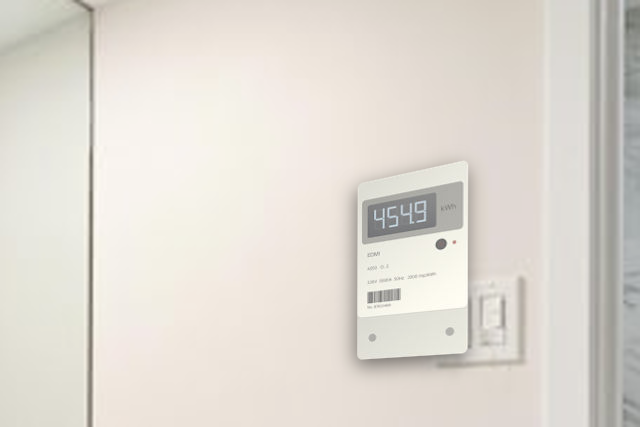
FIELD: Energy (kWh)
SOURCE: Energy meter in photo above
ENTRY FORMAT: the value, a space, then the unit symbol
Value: 454.9 kWh
